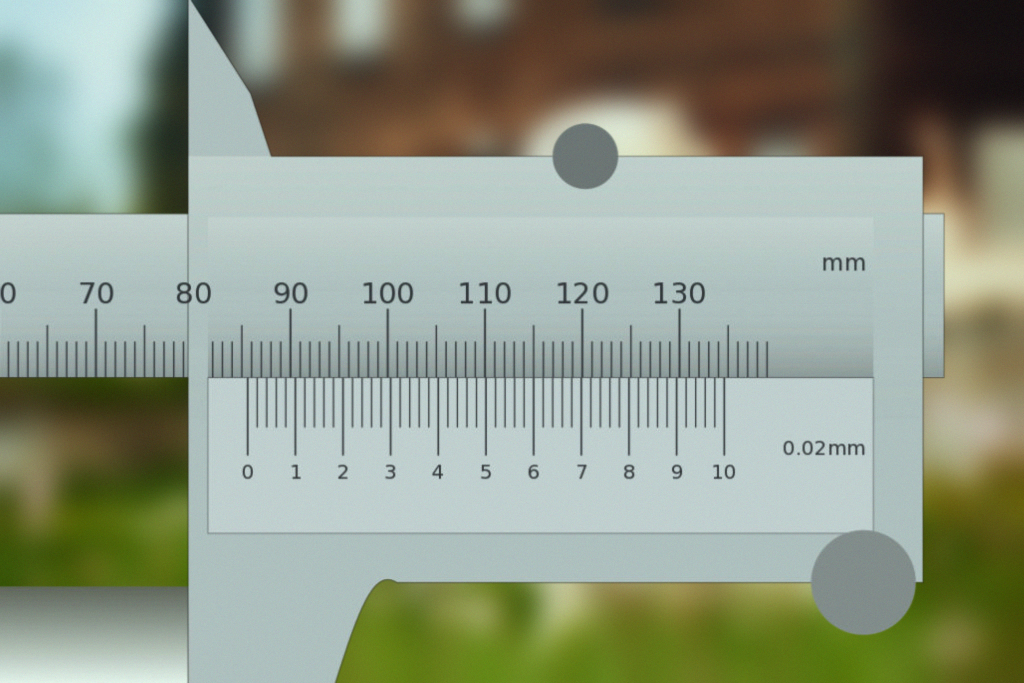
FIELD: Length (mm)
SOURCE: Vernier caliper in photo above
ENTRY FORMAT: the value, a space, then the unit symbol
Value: 85.6 mm
